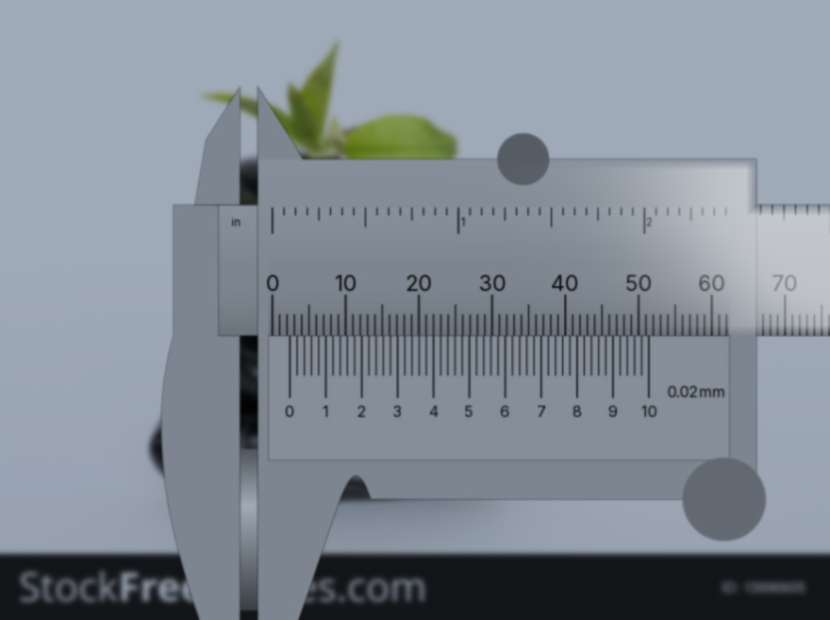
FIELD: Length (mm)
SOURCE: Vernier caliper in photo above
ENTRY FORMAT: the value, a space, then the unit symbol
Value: 2.4 mm
